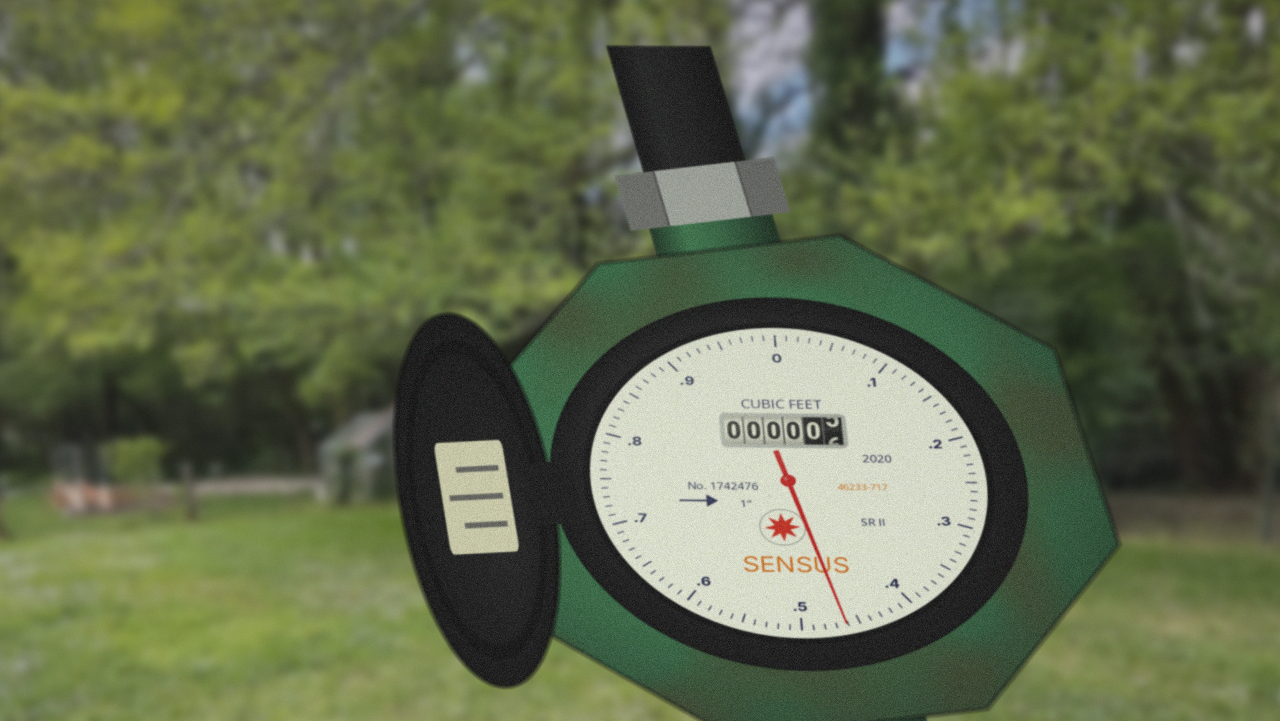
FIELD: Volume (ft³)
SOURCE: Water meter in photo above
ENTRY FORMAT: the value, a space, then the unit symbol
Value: 5.46 ft³
